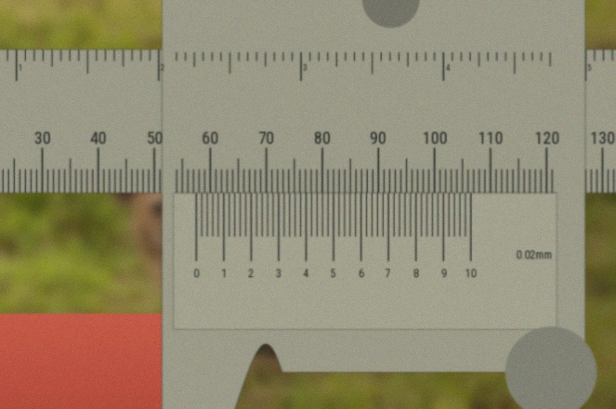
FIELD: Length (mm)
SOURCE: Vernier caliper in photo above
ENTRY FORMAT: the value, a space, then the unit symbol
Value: 57.5 mm
